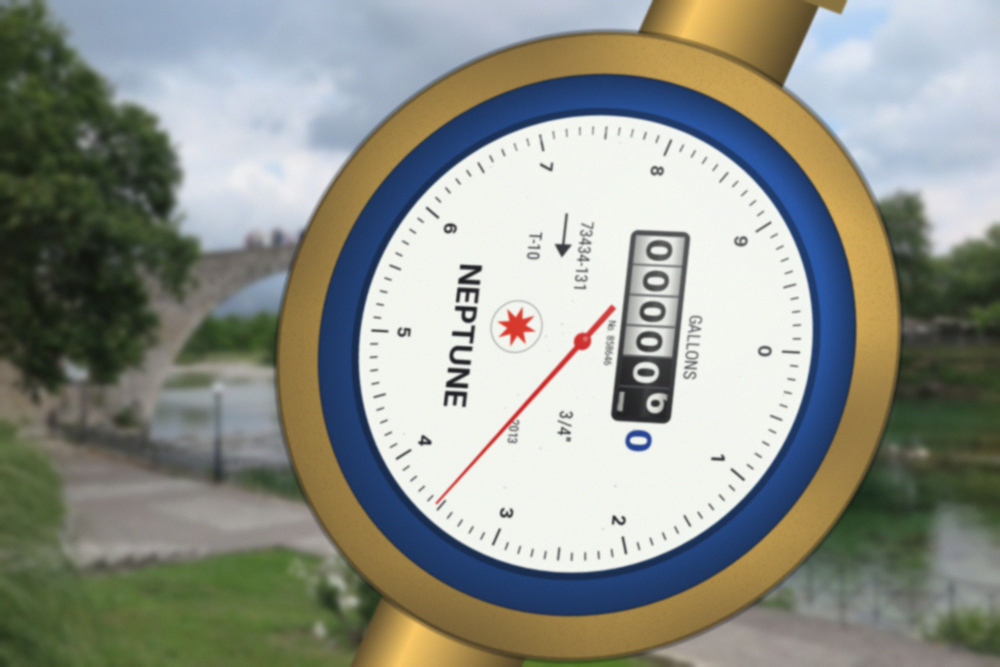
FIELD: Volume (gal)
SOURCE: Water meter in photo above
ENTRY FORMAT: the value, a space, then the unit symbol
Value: 63.5 gal
